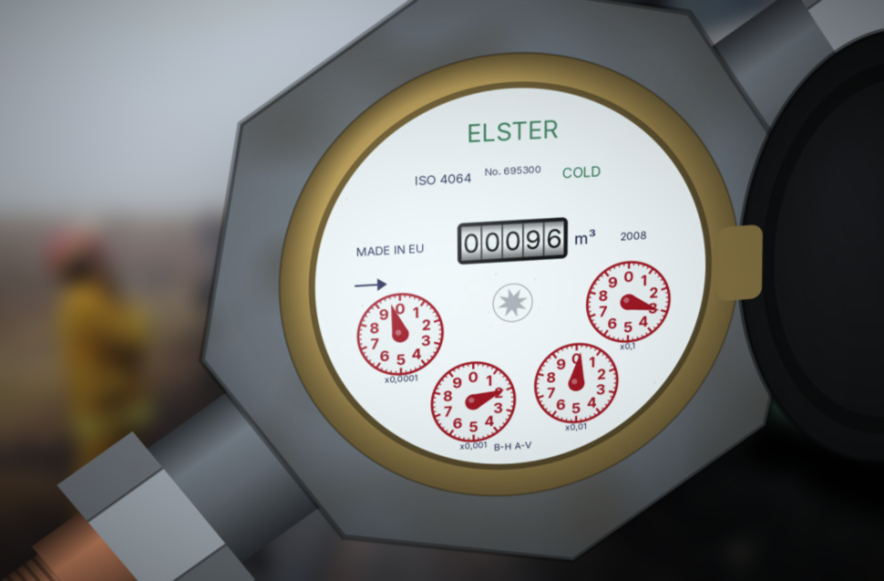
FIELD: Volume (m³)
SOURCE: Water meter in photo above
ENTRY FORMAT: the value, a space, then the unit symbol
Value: 96.3019 m³
